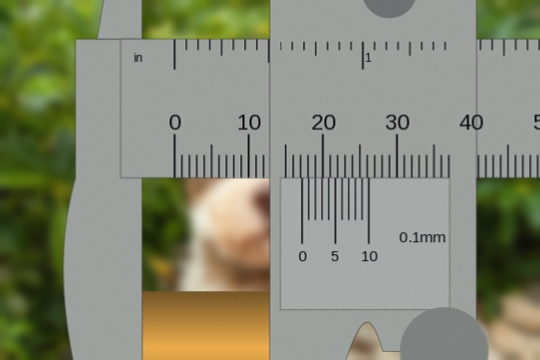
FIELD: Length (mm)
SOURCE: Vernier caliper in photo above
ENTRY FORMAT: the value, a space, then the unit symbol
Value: 17.2 mm
